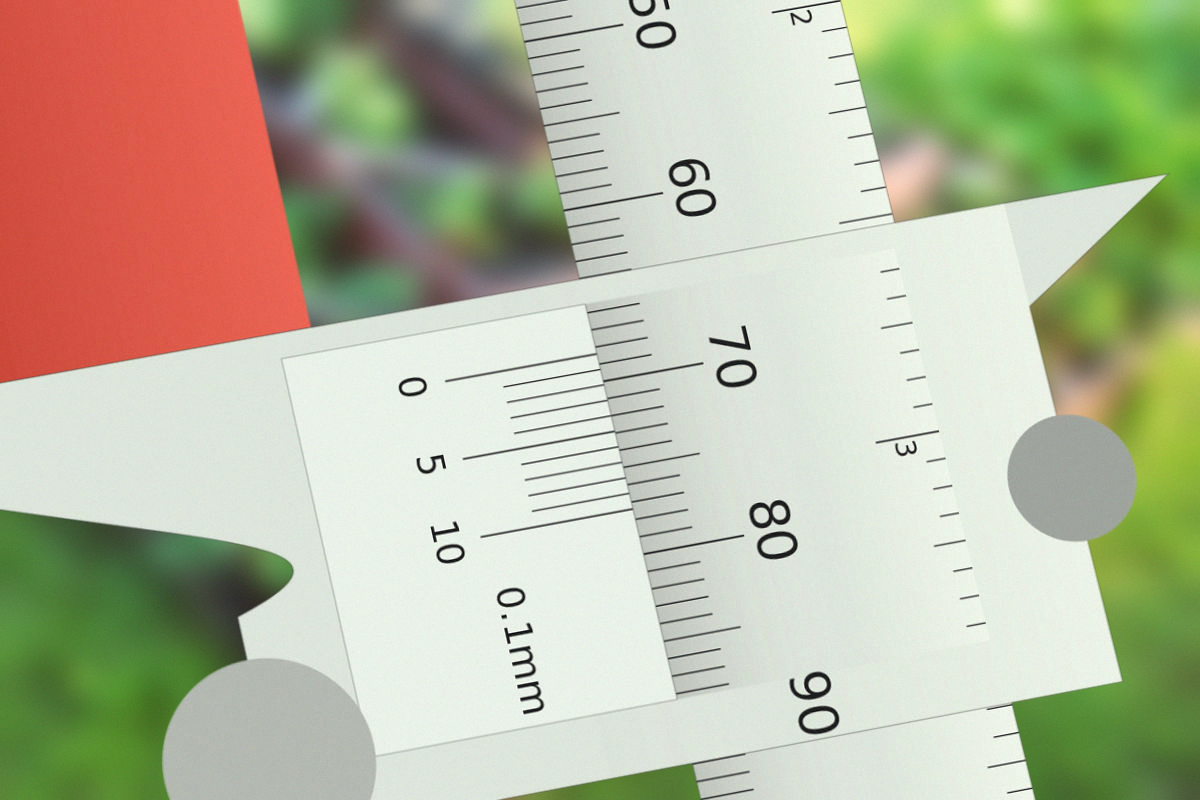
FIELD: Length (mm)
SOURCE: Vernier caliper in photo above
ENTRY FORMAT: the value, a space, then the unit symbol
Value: 68.4 mm
